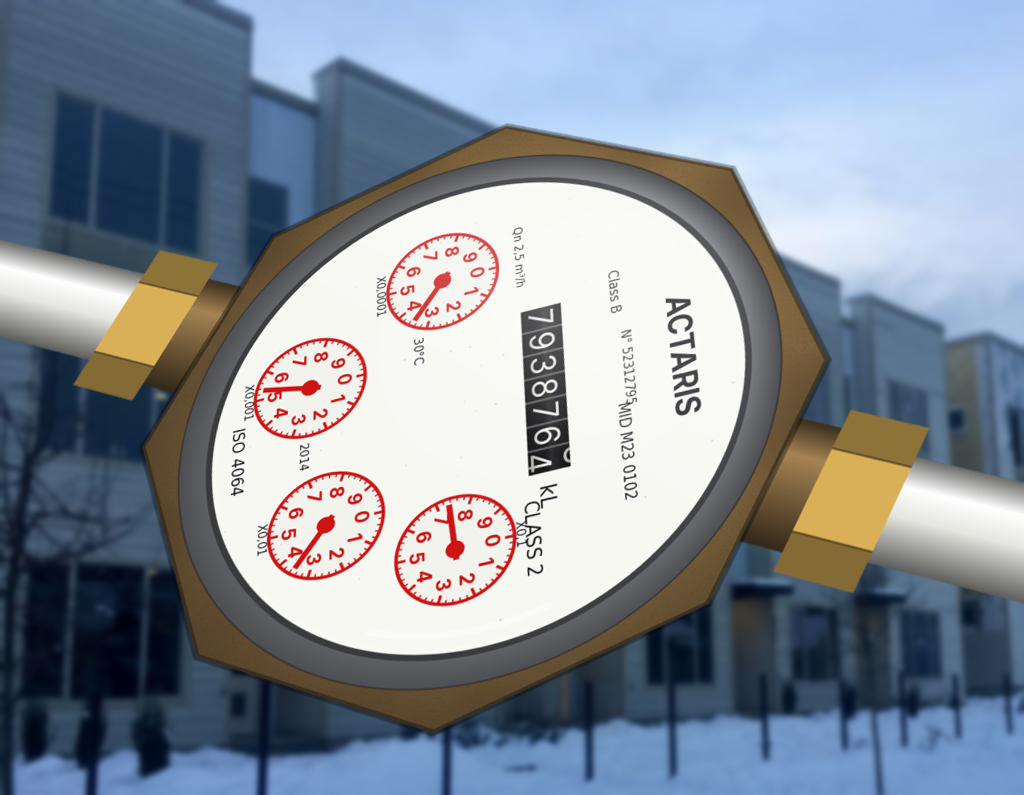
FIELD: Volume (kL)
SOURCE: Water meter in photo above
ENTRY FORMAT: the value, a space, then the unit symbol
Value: 7938763.7353 kL
